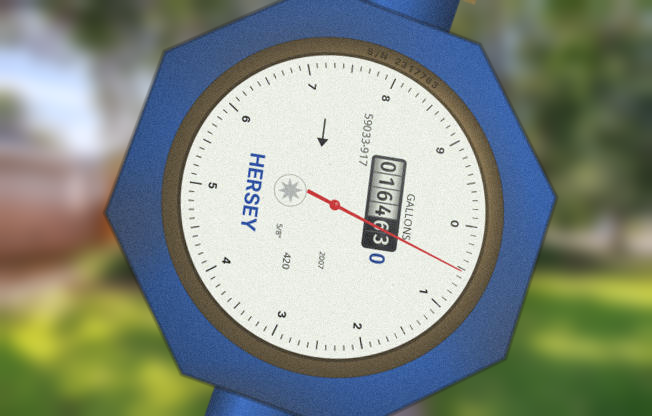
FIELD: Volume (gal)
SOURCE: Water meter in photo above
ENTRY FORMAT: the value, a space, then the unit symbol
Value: 164630.5 gal
